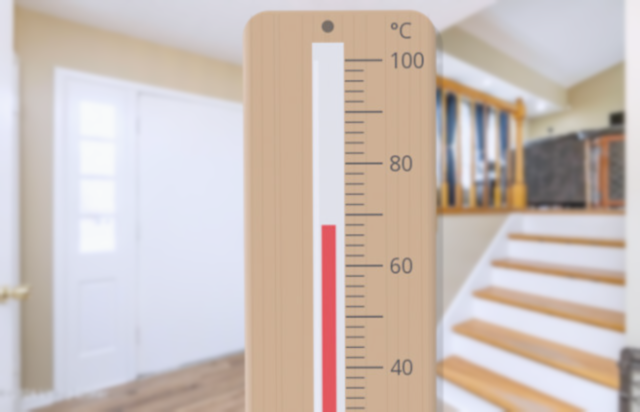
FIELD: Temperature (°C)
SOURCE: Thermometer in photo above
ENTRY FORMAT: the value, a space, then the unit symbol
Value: 68 °C
